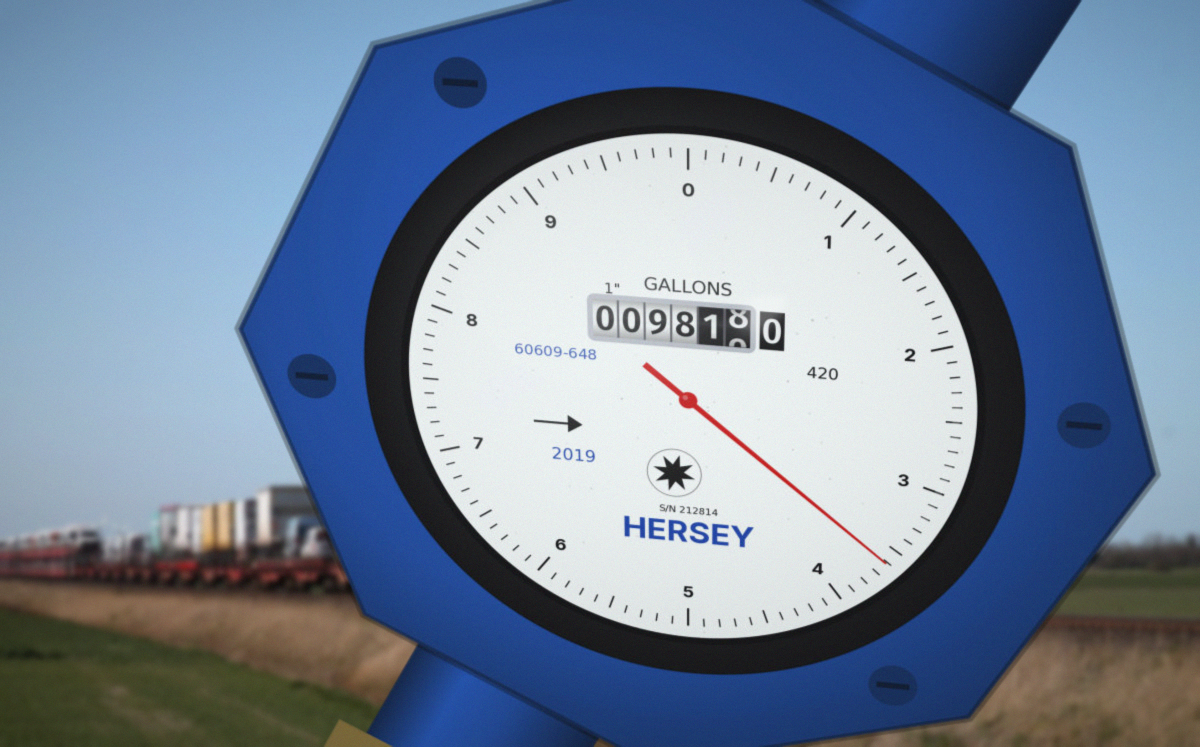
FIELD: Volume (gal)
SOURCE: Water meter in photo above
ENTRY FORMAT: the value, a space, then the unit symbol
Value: 98183.6 gal
